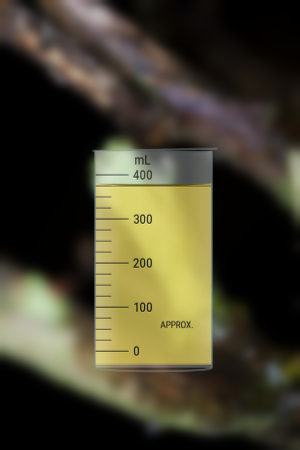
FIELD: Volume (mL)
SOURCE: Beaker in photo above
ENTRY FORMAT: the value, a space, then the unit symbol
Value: 375 mL
